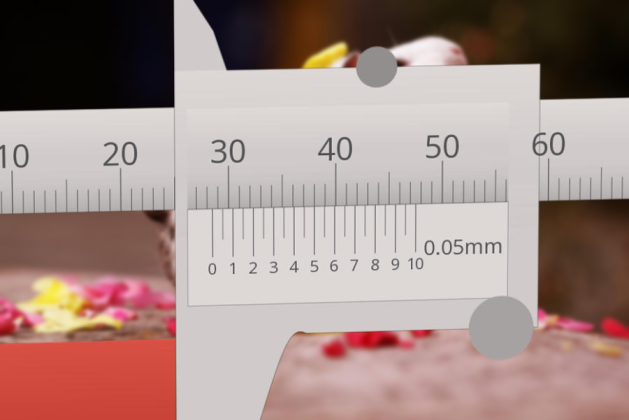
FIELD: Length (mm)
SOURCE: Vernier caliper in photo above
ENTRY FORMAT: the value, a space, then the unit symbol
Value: 28.5 mm
